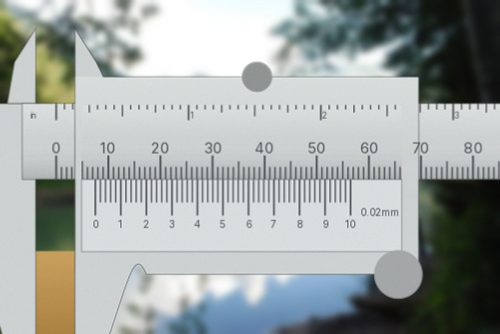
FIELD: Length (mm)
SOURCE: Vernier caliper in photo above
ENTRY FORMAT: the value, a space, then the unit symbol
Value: 7.5 mm
